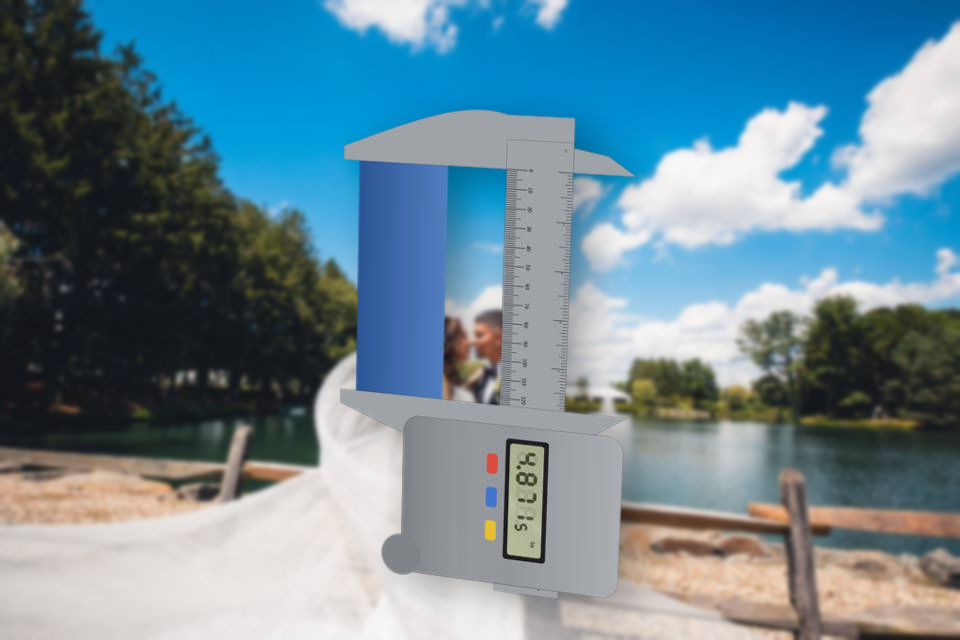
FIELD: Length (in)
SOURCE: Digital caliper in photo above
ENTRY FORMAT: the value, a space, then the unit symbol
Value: 4.8715 in
